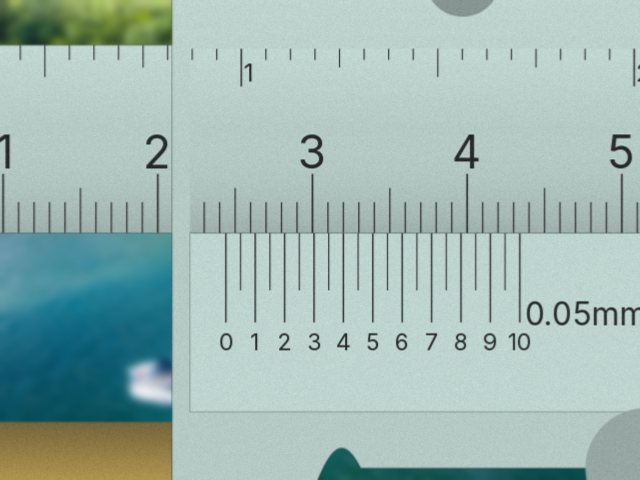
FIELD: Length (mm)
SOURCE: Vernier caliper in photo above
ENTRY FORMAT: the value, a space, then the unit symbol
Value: 24.4 mm
